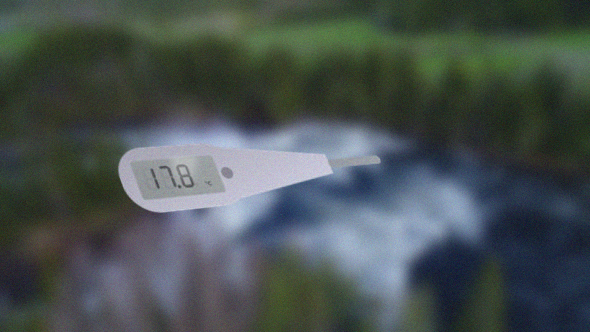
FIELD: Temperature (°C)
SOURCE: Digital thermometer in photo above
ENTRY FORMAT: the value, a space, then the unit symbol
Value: 17.8 °C
